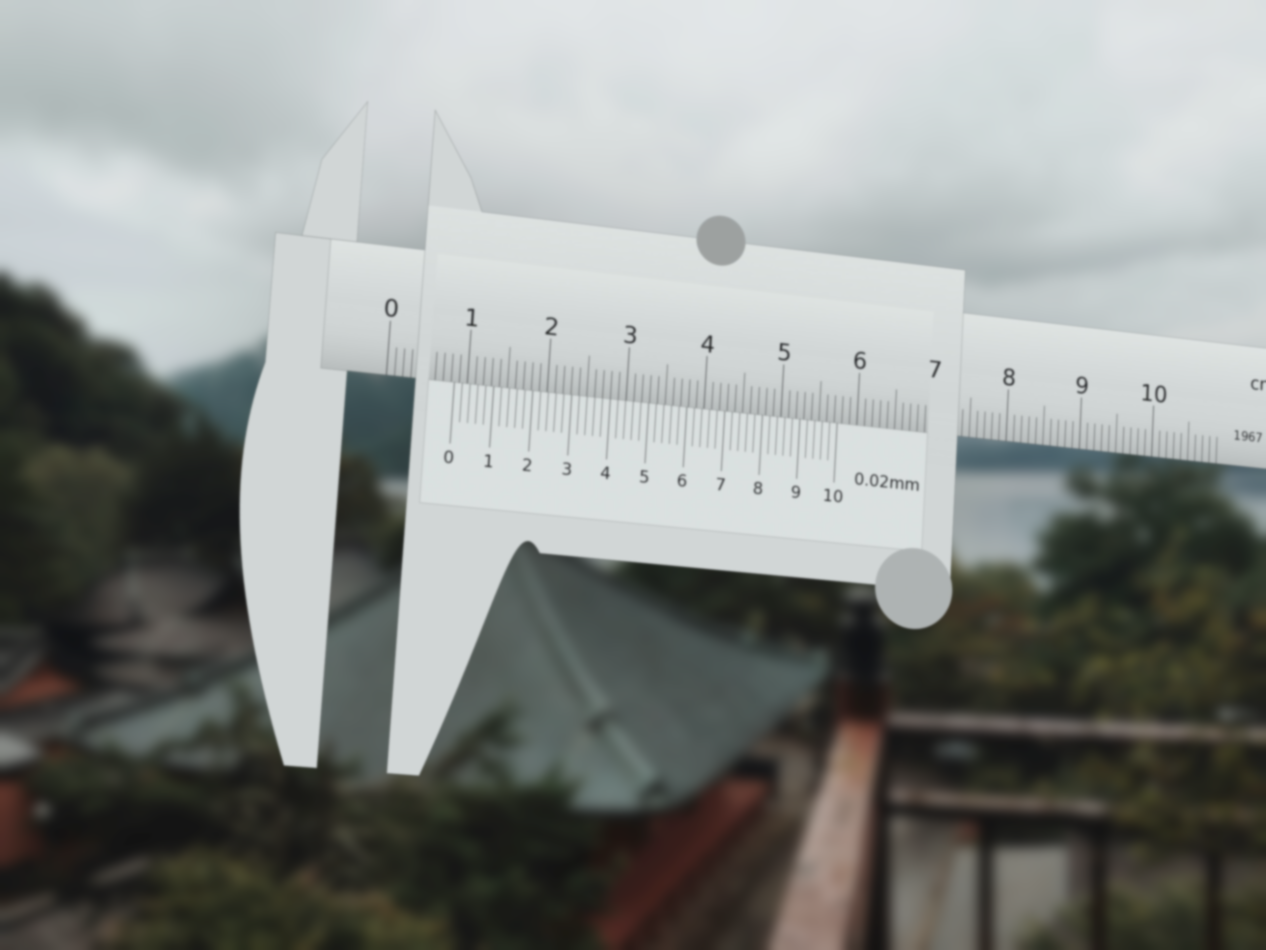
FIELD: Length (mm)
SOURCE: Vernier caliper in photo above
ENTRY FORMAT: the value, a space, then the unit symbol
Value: 8.4 mm
